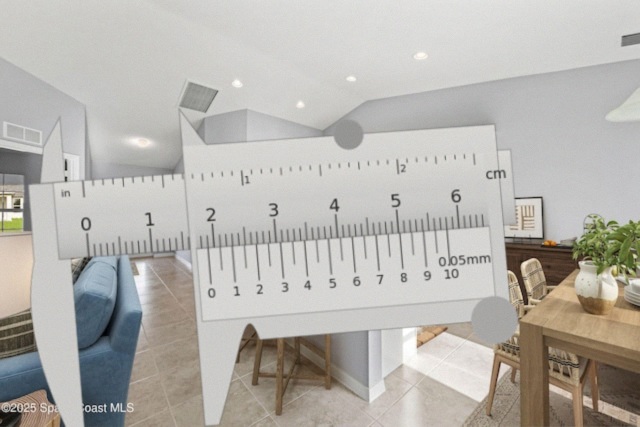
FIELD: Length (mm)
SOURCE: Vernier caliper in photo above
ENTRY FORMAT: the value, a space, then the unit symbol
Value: 19.0 mm
